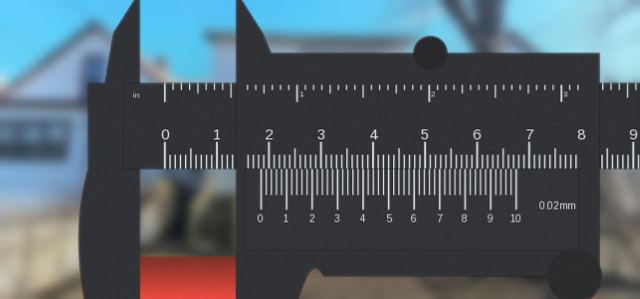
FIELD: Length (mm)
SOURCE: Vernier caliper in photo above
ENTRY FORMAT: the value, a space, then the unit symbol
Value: 18.5 mm
